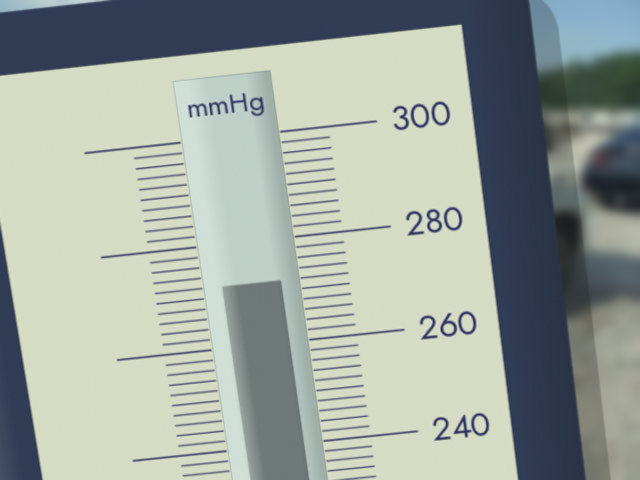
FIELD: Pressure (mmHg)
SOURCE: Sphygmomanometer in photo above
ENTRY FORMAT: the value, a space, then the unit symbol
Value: 272 mmHg
